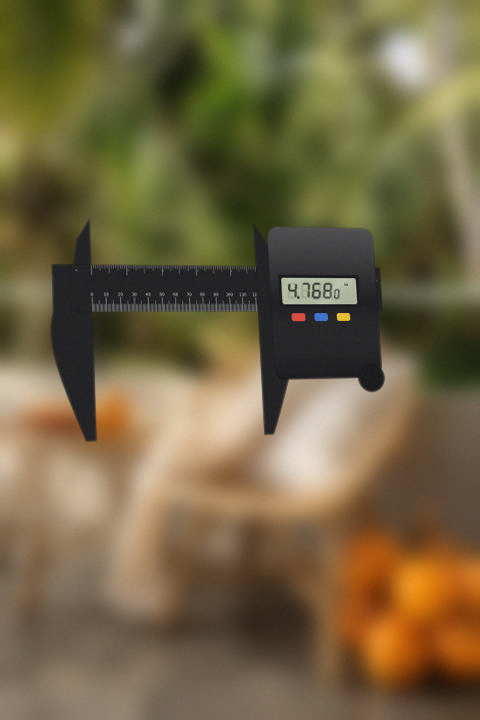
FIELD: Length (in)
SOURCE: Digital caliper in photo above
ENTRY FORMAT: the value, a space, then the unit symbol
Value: 4.7680 in
